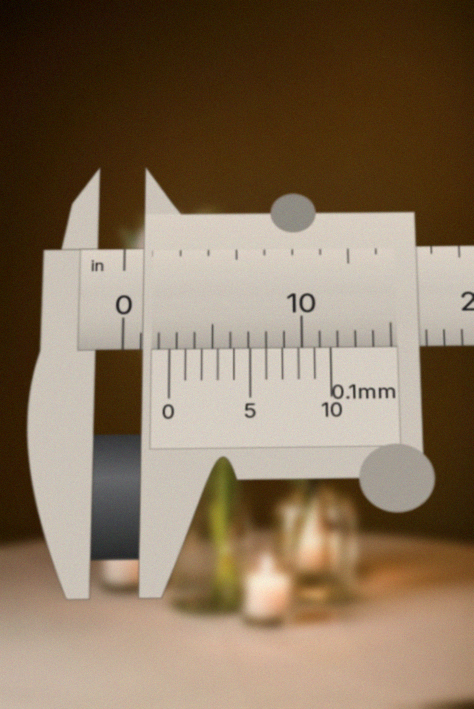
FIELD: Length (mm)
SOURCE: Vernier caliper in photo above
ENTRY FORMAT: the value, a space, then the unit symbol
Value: 2.6 mm
